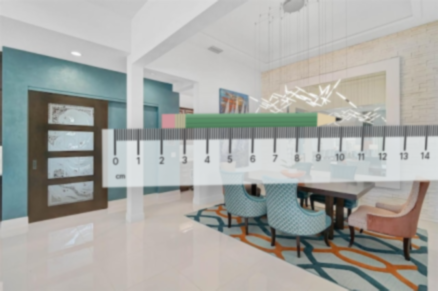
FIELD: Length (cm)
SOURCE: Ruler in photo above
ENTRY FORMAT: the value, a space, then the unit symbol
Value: 8 cm
